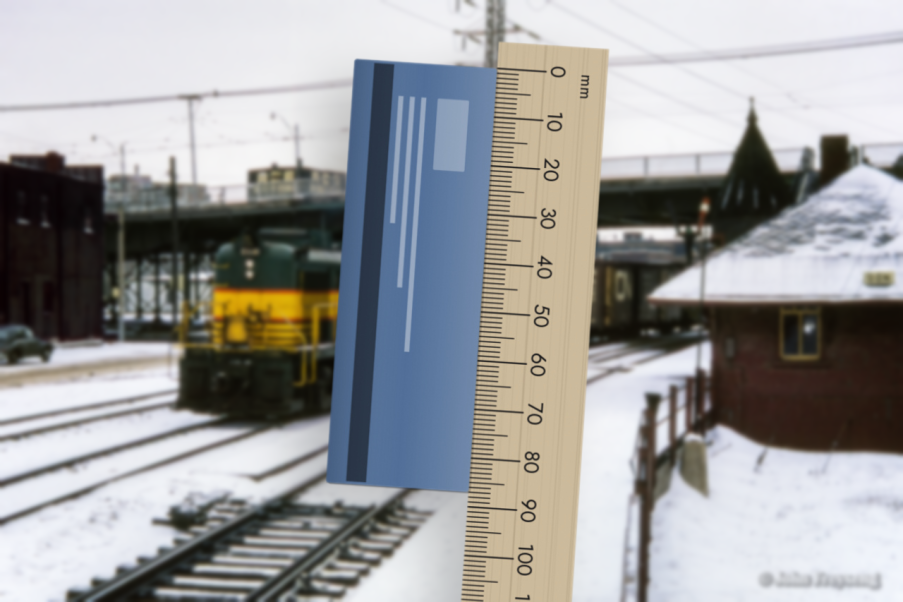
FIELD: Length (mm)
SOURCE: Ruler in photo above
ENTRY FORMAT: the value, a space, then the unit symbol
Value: 87 mm
